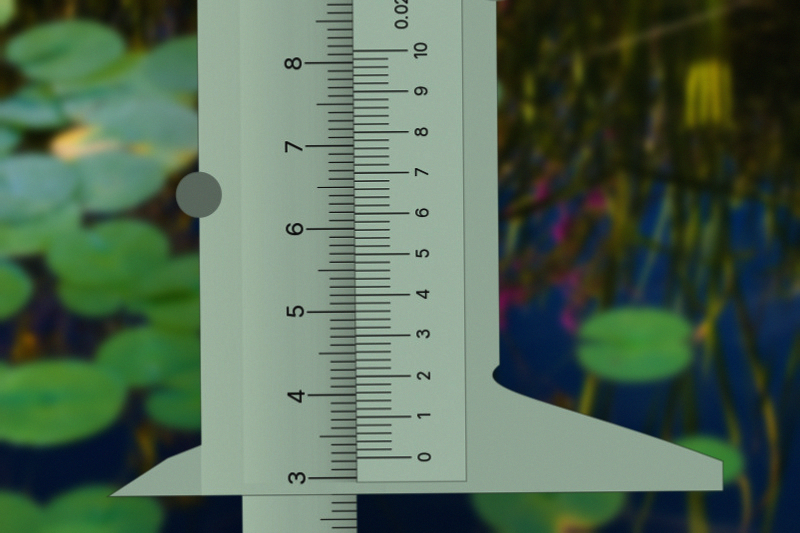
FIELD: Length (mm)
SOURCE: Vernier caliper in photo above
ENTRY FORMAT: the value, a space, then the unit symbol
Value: 32.4 mm
